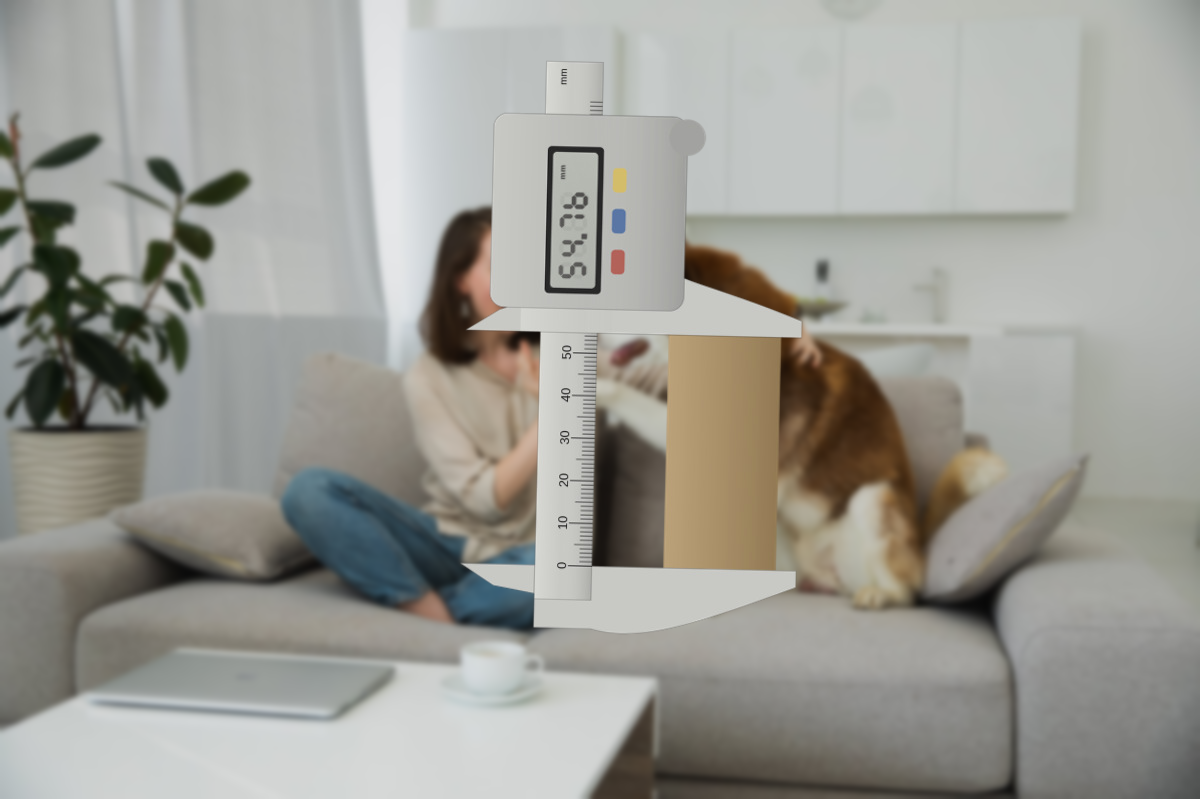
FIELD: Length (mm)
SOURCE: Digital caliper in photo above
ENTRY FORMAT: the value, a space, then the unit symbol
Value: 54.76 mm
